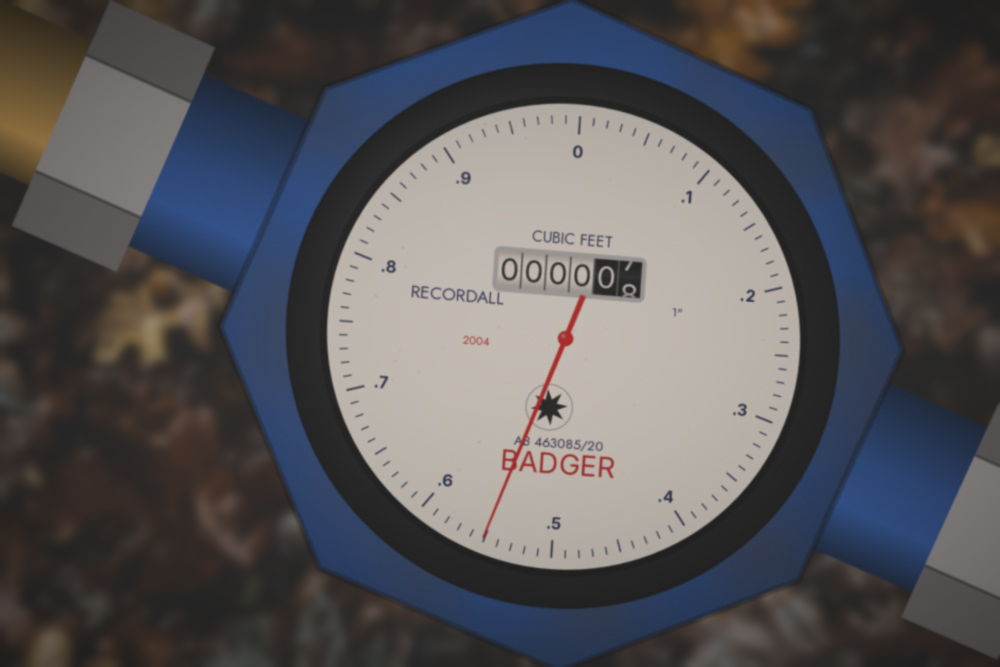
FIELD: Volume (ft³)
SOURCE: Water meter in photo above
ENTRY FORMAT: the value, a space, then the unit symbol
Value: 7.55 ft³
